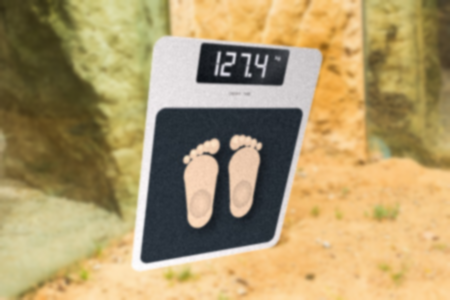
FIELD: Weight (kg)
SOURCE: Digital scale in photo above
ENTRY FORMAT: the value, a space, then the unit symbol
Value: 127.4 kg
